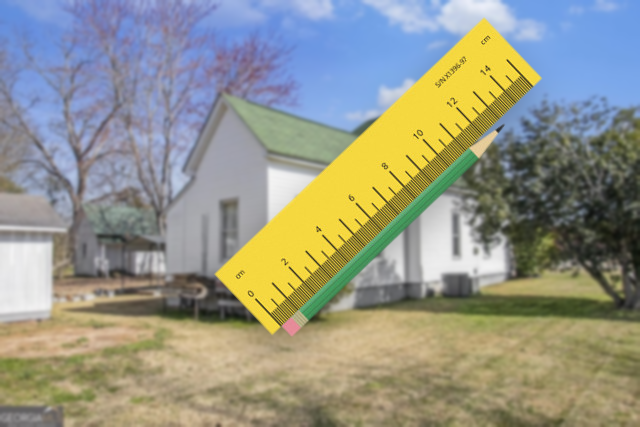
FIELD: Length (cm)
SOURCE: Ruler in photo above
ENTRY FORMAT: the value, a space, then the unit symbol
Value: 13 cm
